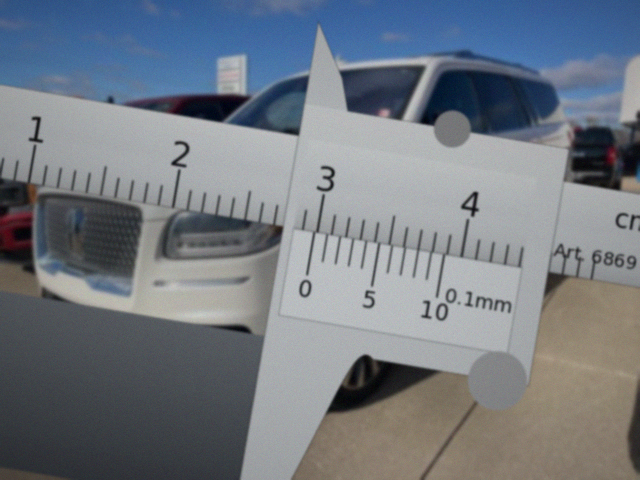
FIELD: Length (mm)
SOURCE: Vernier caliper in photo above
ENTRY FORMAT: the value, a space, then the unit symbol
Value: 29.8 mm
